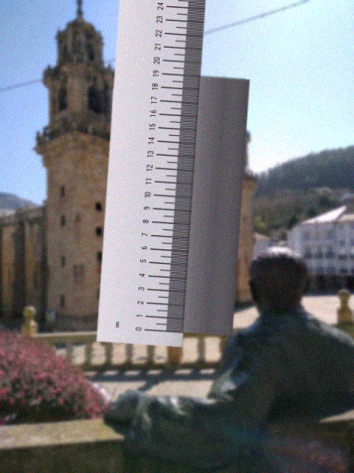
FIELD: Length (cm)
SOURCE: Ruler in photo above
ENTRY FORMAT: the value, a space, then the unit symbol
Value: 19 cm
